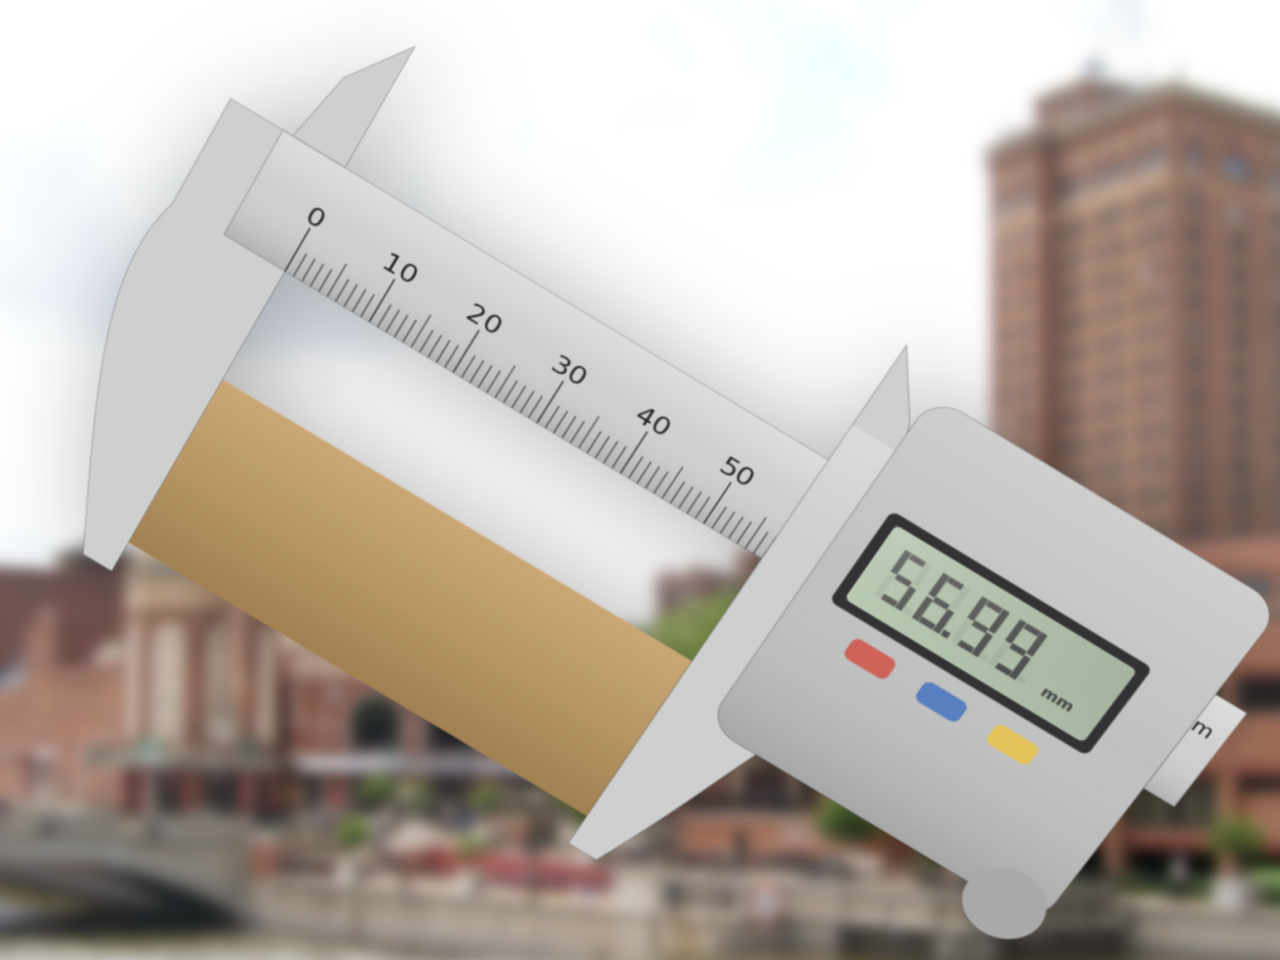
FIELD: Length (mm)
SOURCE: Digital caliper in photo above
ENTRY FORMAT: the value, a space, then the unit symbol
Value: 56.99 mm
